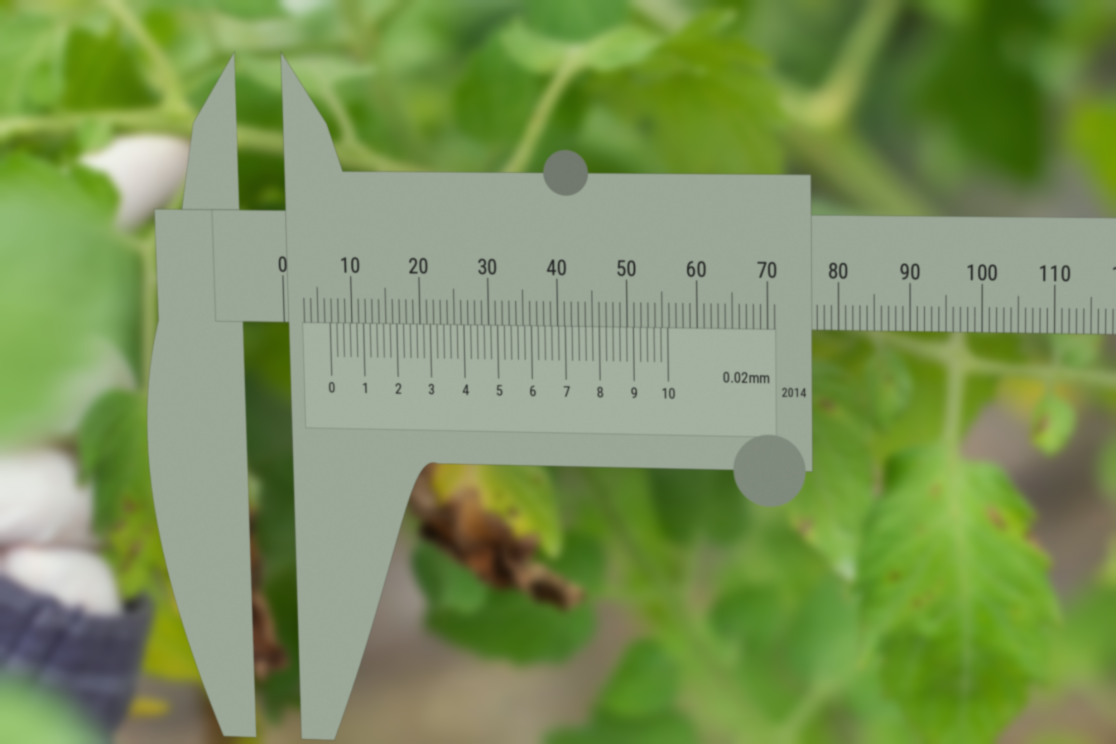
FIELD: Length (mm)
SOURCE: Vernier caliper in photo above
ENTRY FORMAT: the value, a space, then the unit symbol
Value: 6.8 mm
